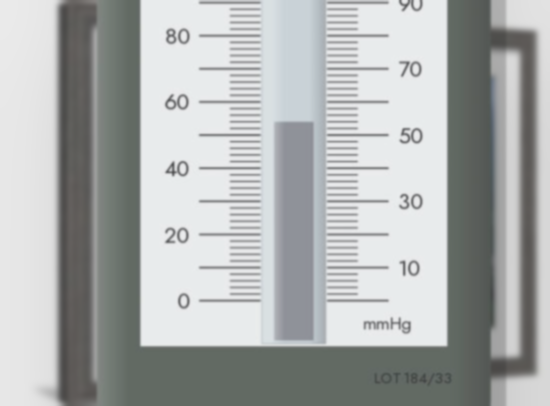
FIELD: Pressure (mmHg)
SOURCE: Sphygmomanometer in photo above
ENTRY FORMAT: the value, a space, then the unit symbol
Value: 54 mmHg
